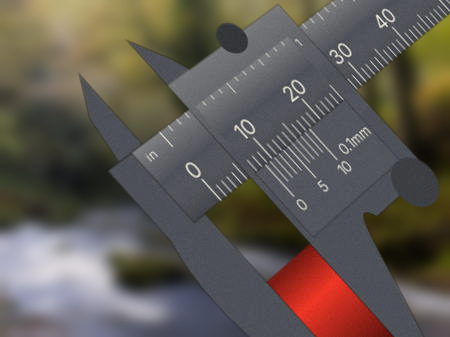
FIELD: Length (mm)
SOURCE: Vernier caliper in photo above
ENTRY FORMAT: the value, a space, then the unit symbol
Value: 8.6 mm
